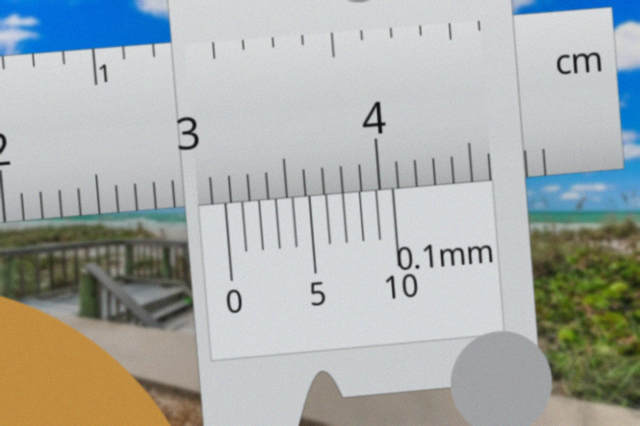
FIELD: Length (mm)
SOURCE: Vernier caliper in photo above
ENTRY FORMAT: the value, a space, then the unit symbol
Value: 31.7 mm
